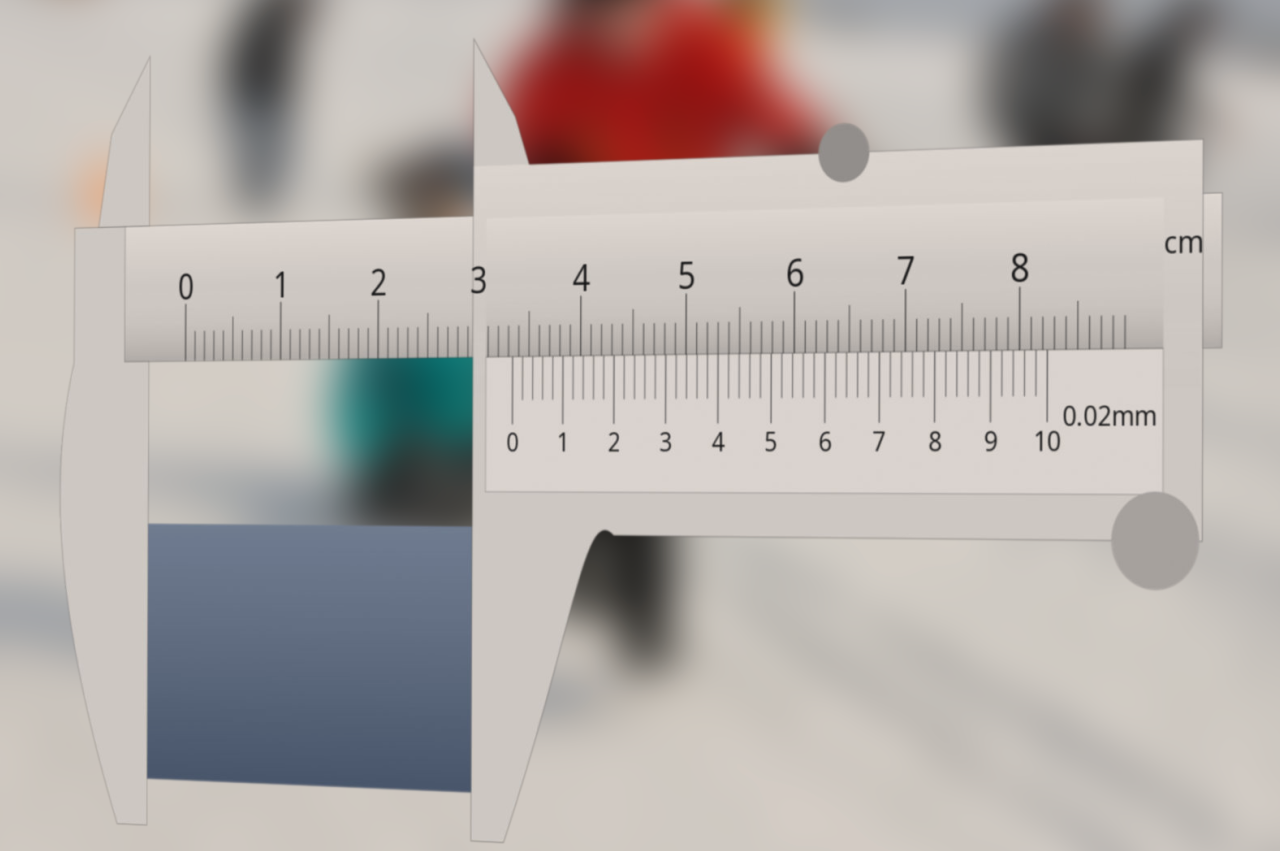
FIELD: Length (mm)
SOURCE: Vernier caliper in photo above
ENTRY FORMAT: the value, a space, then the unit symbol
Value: 33.4 mm
